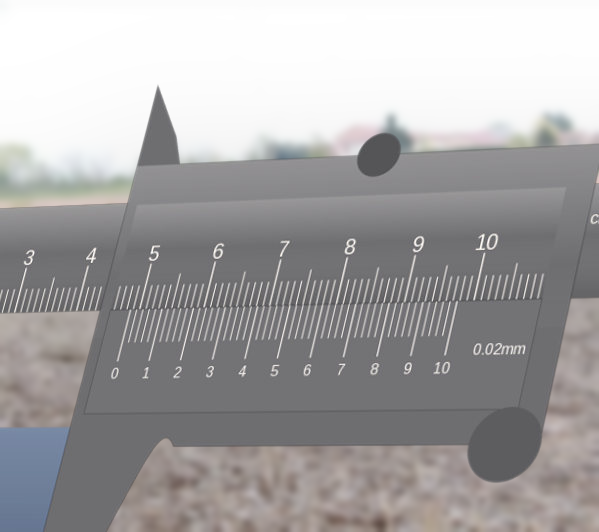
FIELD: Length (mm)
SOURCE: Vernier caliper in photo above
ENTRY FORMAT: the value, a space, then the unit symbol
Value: 48.6 mm
